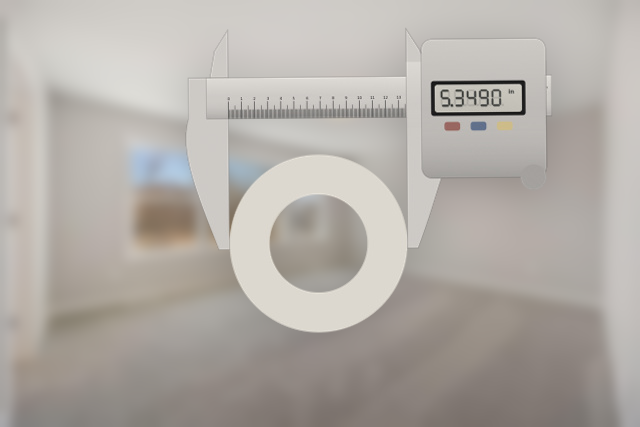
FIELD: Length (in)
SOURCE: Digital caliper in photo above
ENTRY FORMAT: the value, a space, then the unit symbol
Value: 5.3490 in
